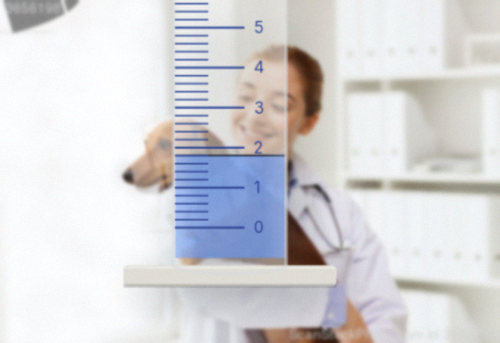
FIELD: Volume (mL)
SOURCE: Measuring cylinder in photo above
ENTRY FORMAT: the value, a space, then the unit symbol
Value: 1.8 mL
